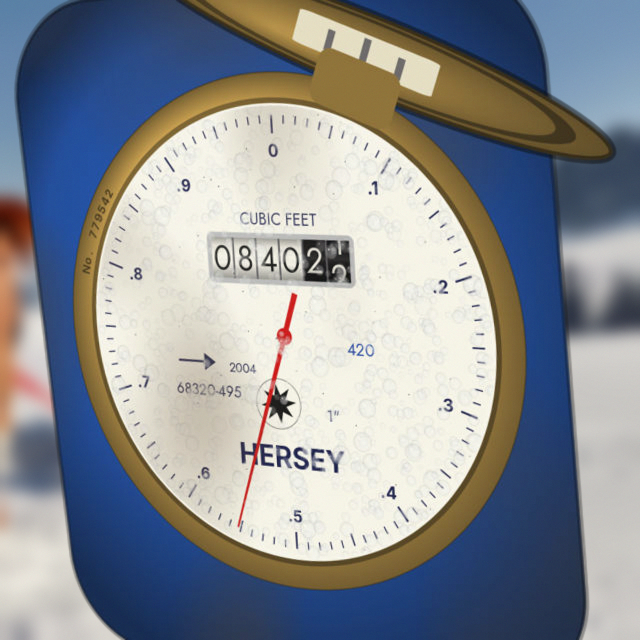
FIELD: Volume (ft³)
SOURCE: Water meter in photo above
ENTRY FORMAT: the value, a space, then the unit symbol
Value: 84021.55 ft³
